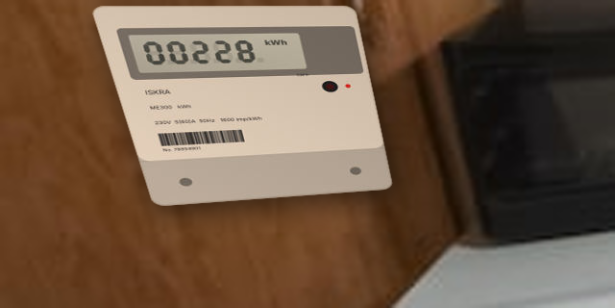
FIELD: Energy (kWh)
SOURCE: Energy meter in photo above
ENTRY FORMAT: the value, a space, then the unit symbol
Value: 228 kWh
